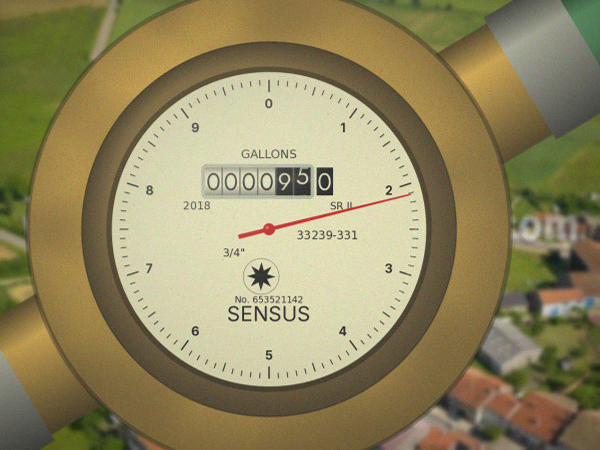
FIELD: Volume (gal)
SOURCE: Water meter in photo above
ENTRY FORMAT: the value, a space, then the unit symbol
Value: 952.1 gal
